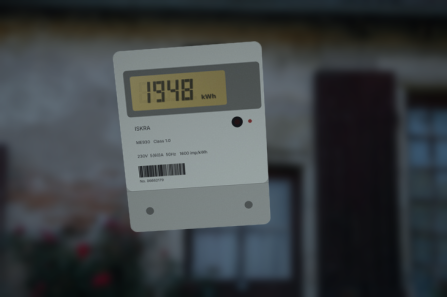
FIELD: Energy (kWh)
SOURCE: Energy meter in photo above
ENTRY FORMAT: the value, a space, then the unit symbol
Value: 1948 kWh
